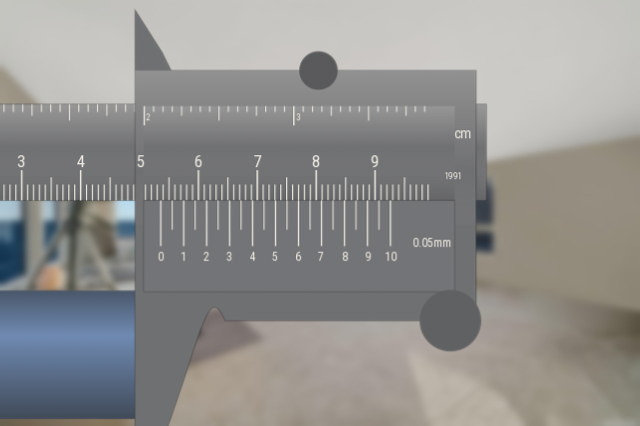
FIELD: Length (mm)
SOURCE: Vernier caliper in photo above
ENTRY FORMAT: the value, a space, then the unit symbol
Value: 53.6 mm
